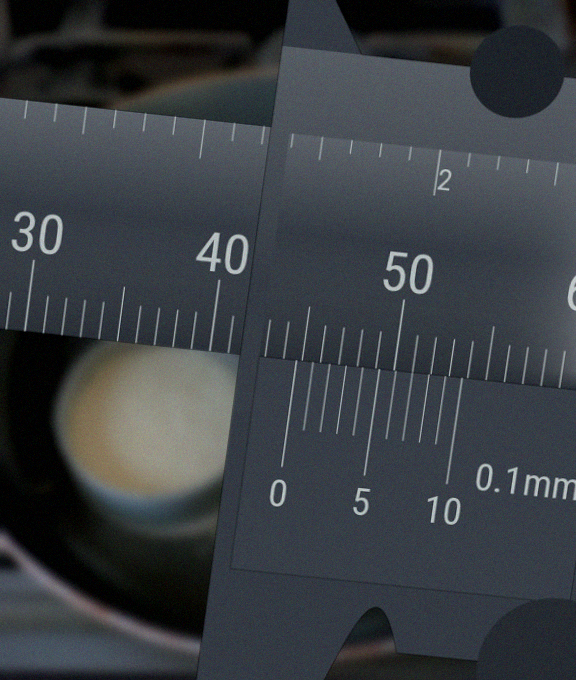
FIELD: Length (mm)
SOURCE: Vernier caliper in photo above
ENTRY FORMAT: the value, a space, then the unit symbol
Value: 44.7 mm
